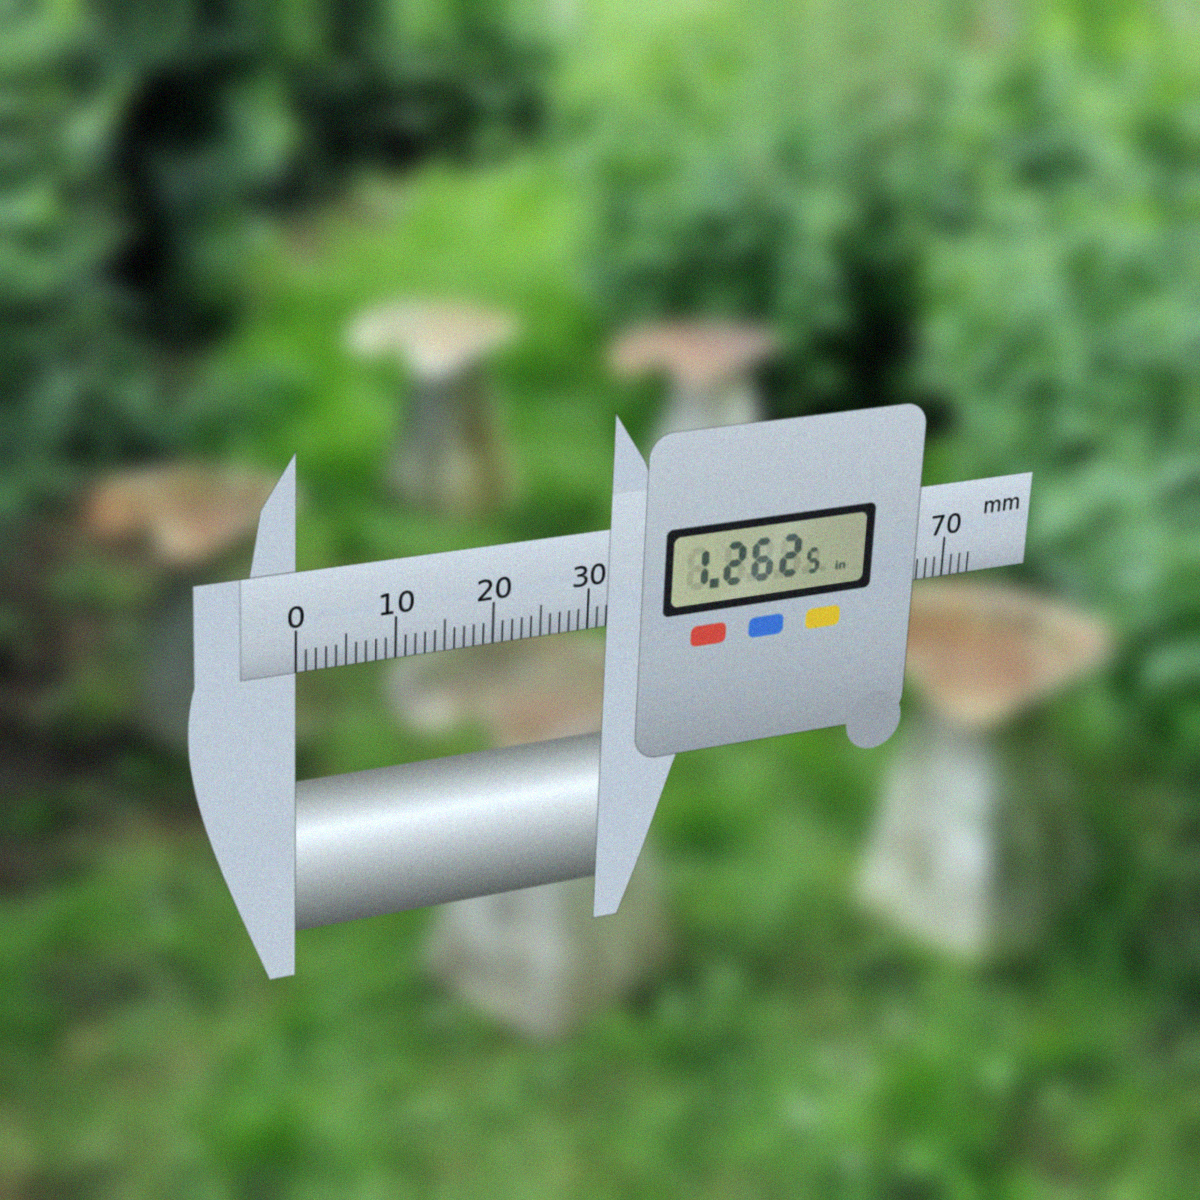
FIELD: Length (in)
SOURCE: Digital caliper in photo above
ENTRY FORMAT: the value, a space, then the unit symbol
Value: 1.2625 in
